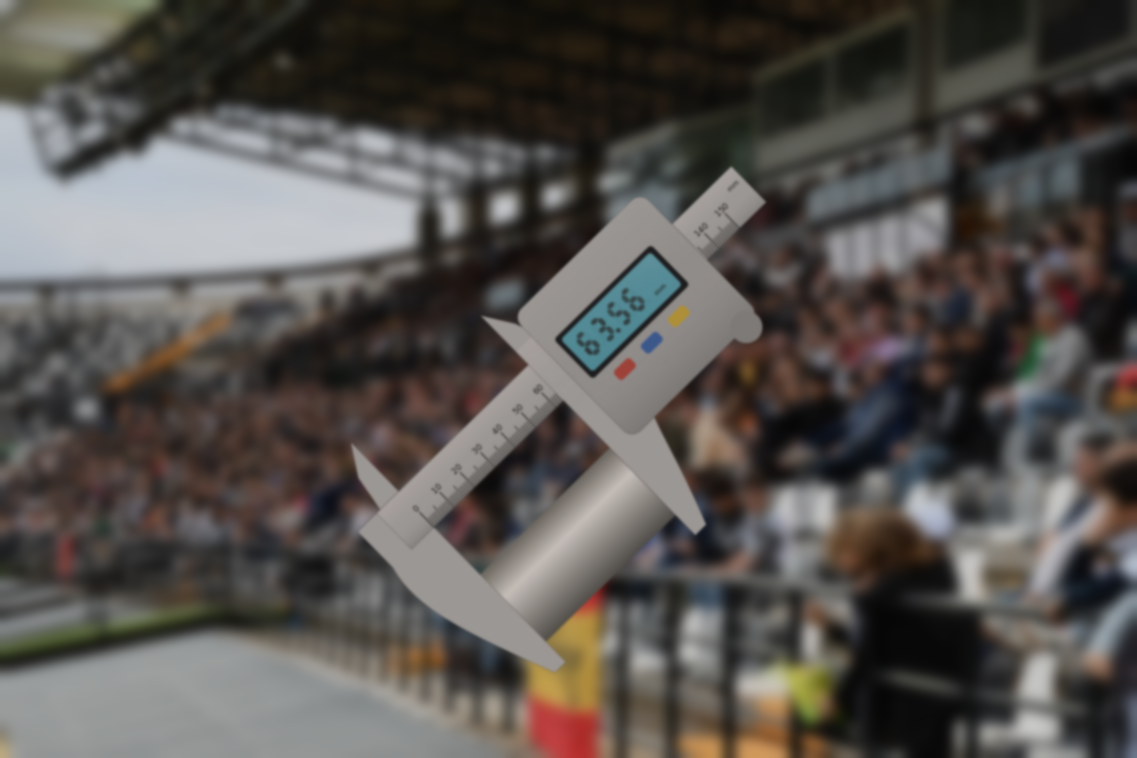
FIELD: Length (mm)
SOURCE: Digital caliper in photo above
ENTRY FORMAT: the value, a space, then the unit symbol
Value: 63.56 mm
